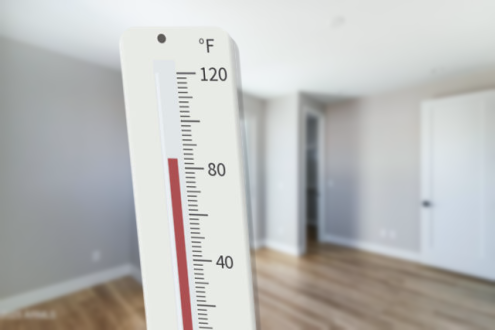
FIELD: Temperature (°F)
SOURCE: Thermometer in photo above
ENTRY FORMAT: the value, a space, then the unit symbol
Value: 84 °F
